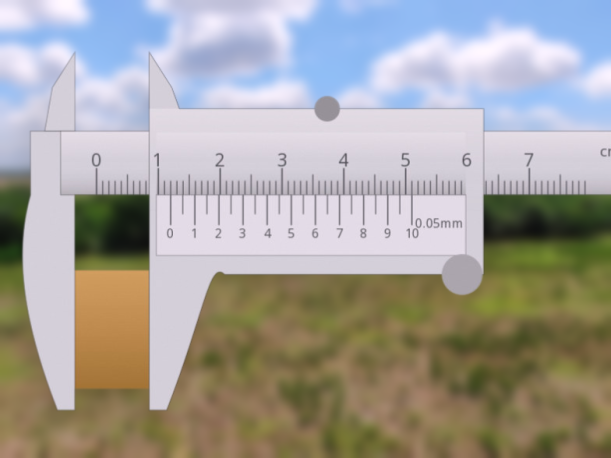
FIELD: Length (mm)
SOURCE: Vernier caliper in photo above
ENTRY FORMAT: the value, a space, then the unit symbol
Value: 12.0 mm
